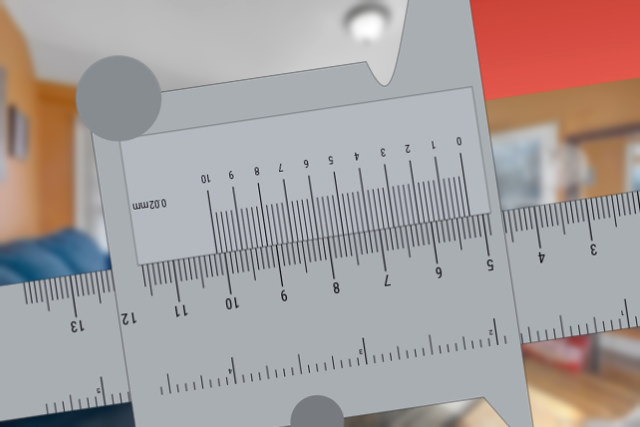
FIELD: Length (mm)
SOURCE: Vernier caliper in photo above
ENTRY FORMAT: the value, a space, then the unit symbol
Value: 52.5 mm
